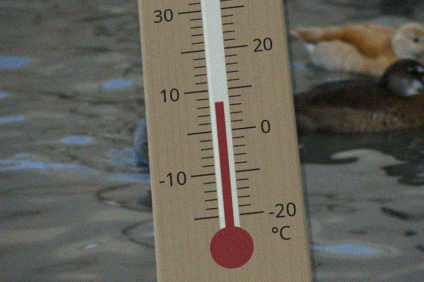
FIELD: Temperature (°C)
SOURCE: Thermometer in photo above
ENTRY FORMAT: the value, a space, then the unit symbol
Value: 7 °C
